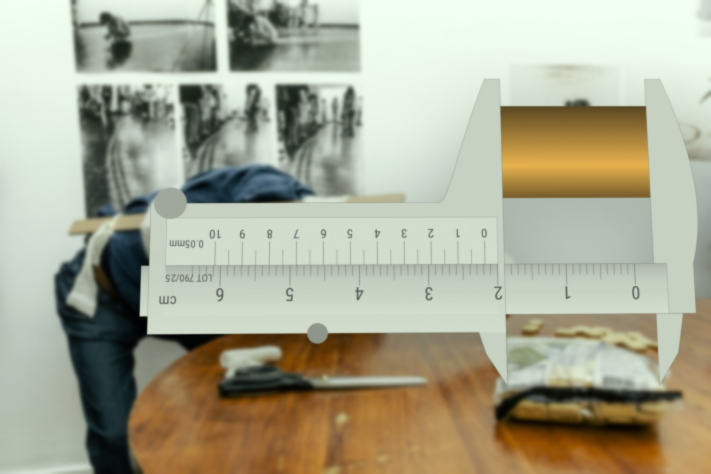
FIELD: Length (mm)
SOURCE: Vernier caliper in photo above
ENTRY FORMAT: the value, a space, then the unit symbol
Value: 21.8 mm
